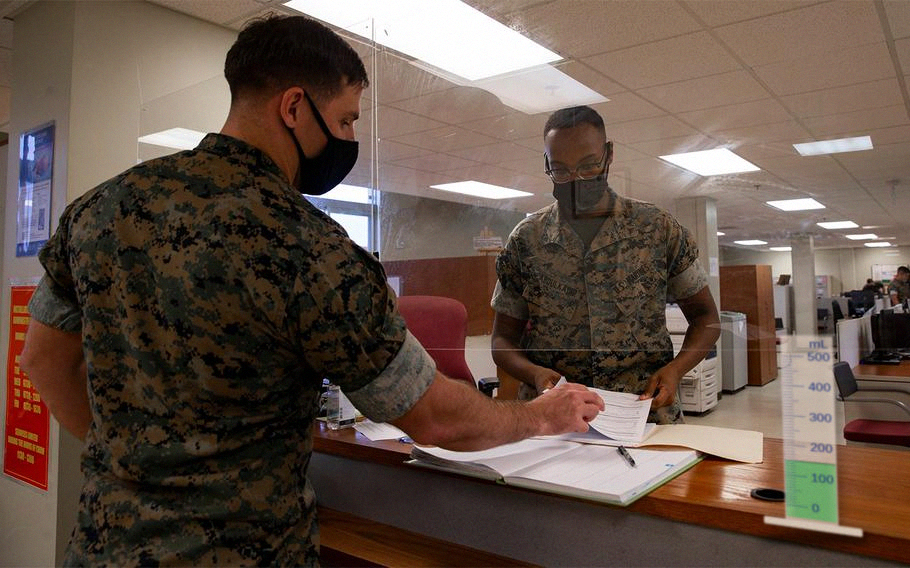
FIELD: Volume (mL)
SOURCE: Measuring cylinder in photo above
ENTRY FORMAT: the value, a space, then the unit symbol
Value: 150 mL
